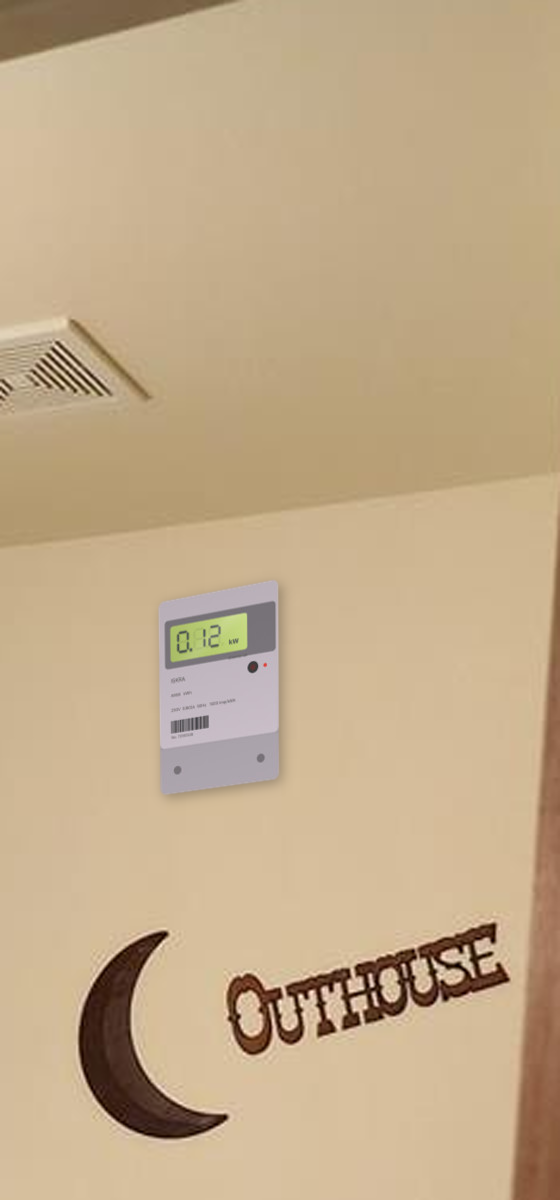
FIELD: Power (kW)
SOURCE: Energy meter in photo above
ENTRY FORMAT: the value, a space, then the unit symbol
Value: 0.12 kW
